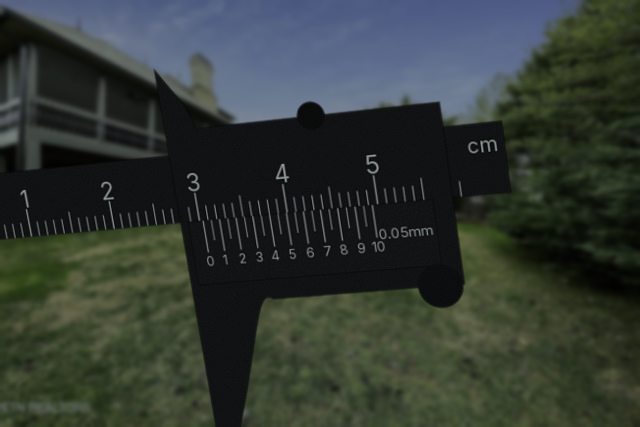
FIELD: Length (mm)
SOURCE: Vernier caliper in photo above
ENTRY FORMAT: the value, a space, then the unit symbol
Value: 30.4 mm
